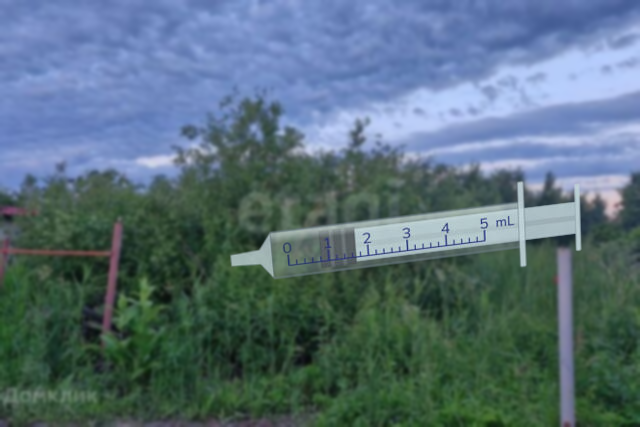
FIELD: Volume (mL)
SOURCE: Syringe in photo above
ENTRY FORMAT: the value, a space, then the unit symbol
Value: 0.8 mL
